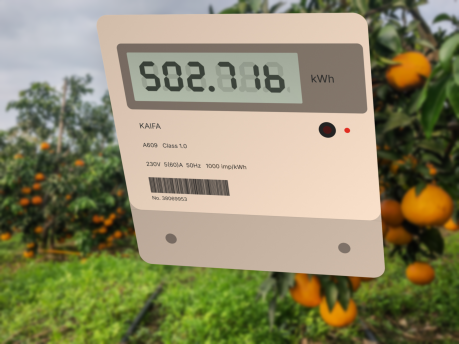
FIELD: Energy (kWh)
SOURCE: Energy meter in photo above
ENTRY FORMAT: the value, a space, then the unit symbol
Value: 502.716 kWh
